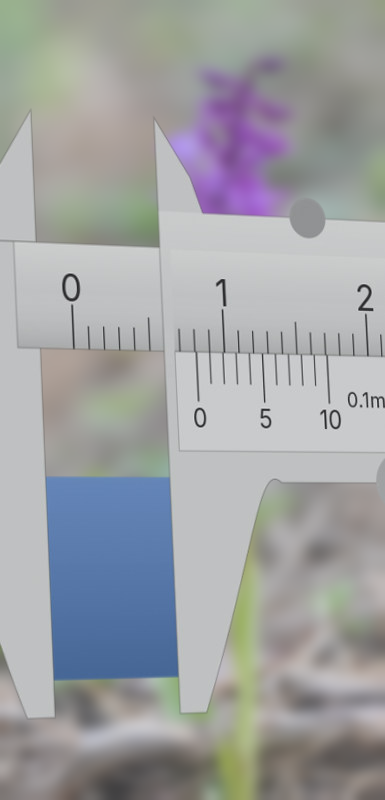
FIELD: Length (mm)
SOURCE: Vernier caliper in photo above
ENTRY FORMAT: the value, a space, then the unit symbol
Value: 8.1 mm
